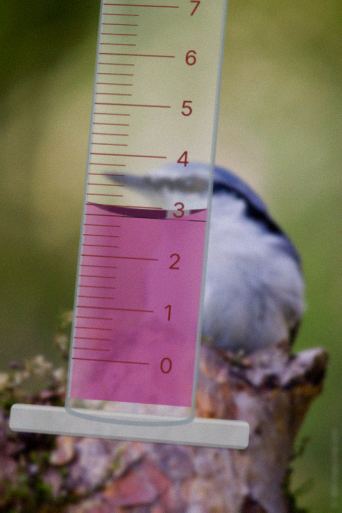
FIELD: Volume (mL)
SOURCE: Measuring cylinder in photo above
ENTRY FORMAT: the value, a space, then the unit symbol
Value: 2.8 mL
